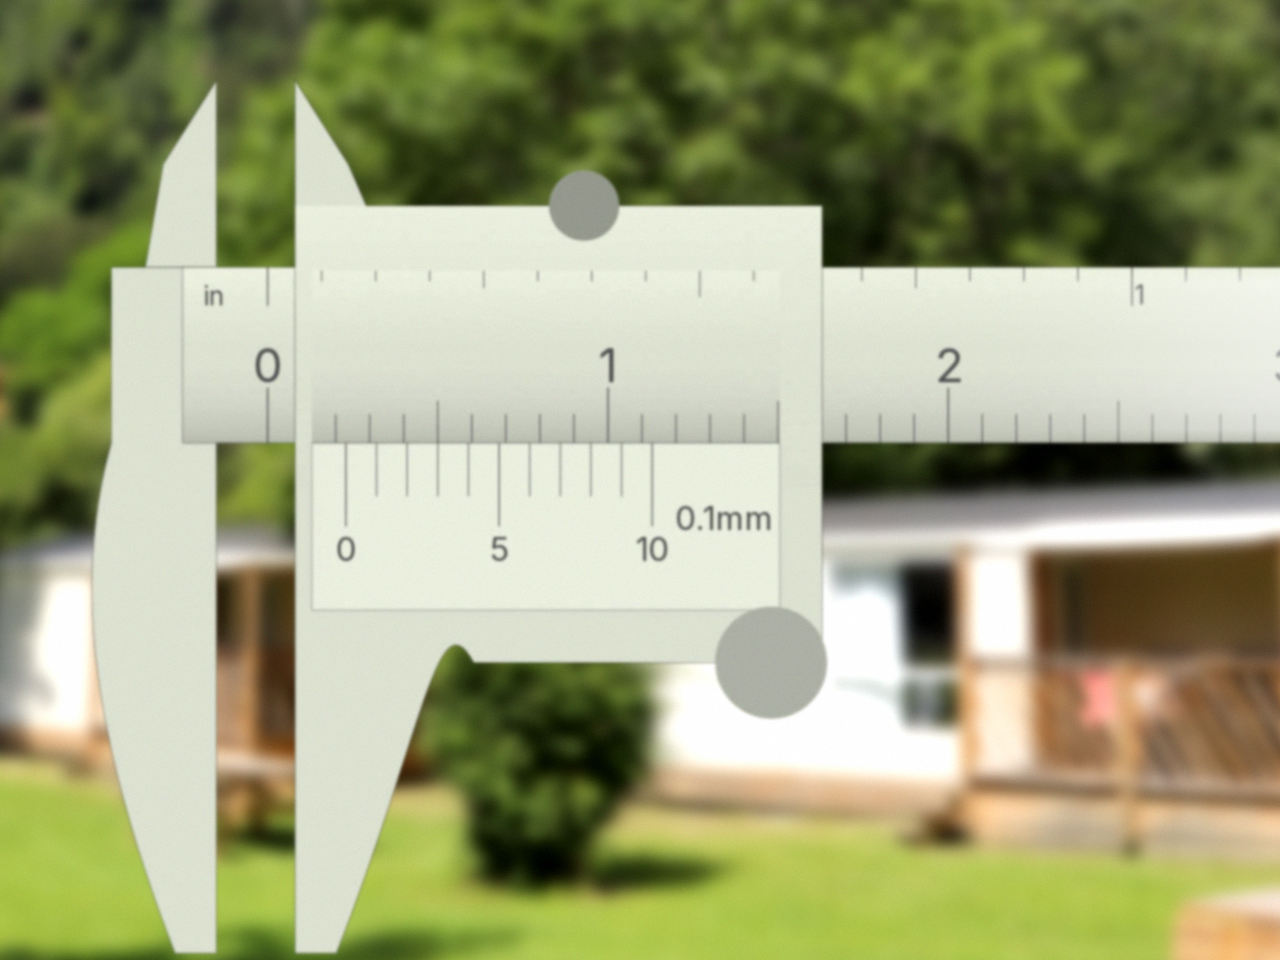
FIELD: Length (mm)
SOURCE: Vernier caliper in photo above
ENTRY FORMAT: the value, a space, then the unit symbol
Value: 2.3 mm
